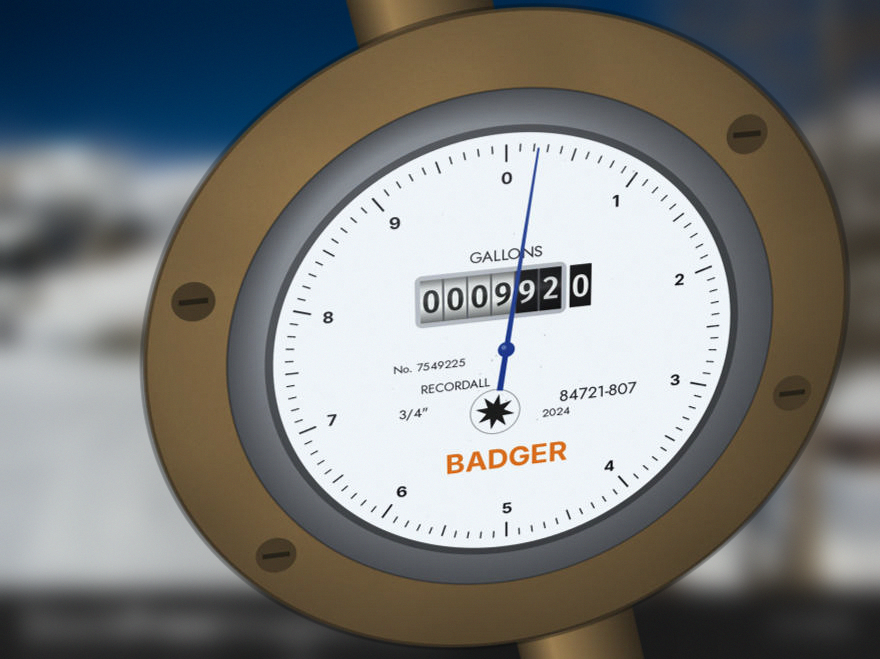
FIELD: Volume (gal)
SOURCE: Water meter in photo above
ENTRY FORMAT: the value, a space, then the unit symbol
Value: 9920.2 gal
